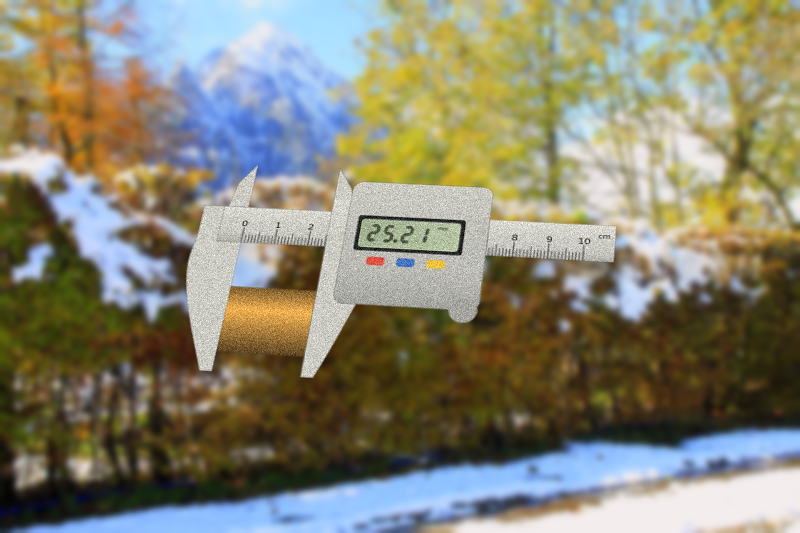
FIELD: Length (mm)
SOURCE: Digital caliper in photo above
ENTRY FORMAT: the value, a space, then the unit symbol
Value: 25.21 mm
